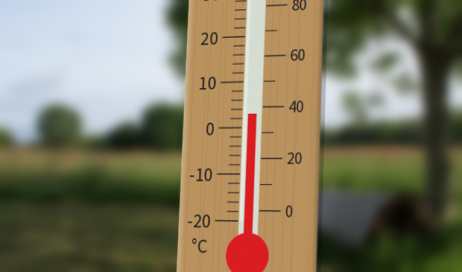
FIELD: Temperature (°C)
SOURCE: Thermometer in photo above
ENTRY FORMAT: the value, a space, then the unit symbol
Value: 3 °C
